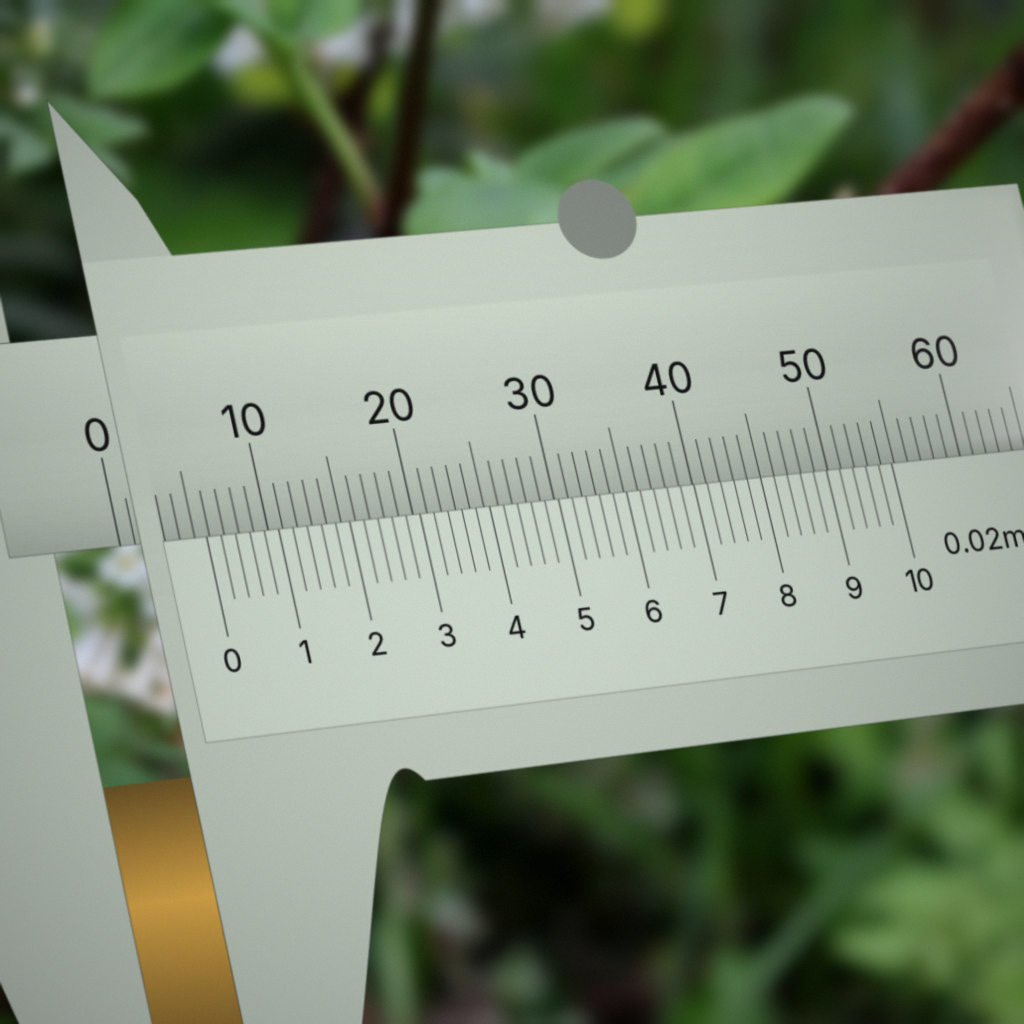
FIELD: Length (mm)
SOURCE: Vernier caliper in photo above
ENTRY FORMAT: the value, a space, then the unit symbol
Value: 5.8 mm
